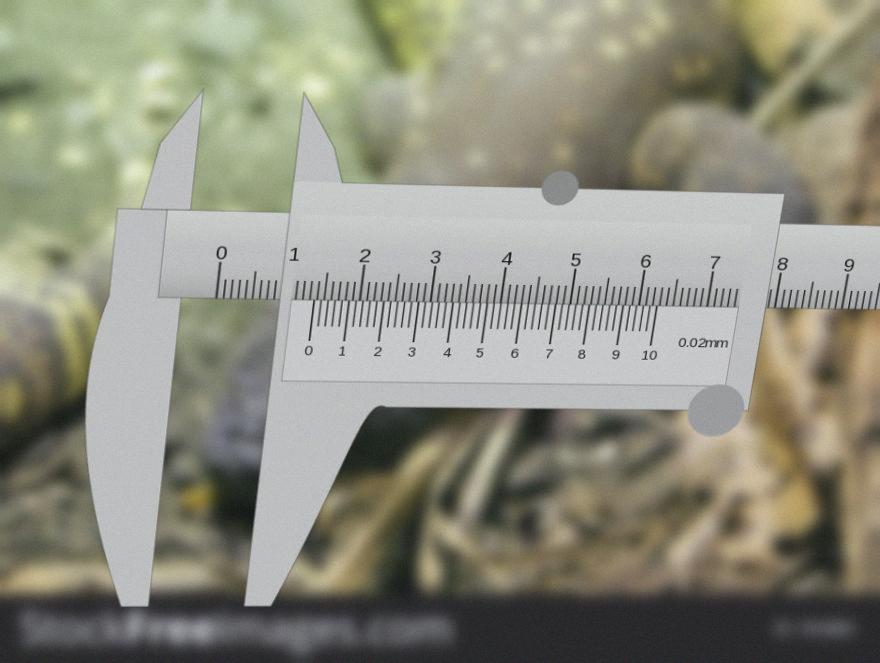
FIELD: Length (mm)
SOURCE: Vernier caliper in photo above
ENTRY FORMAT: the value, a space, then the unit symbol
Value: 13.6 mm
